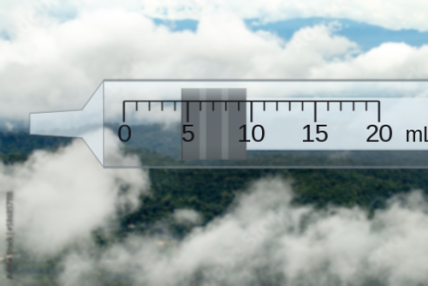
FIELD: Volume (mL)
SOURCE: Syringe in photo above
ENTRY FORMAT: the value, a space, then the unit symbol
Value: 4.5 mL
